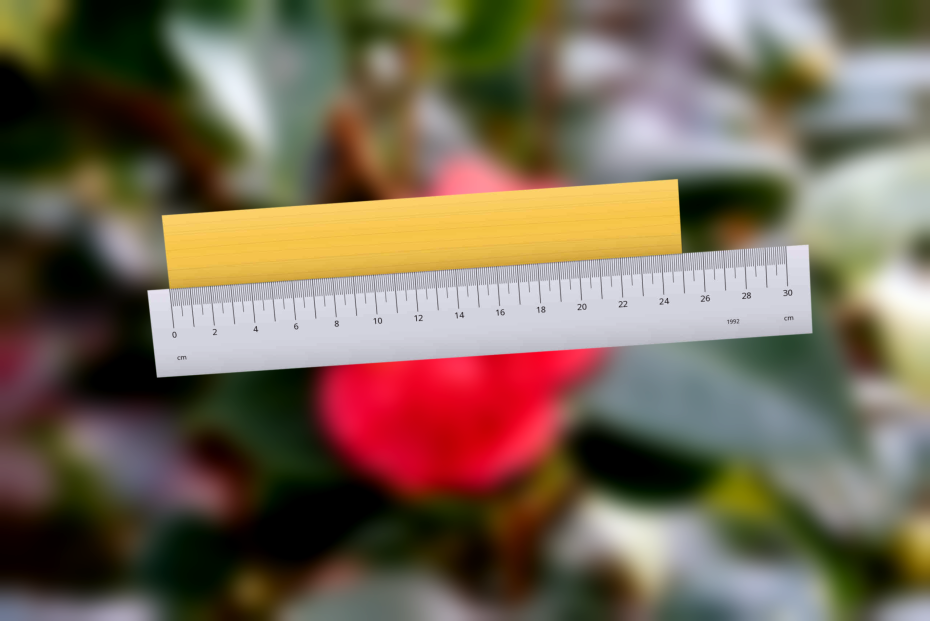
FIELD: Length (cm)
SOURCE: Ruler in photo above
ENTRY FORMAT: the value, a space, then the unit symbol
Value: 25 cm
